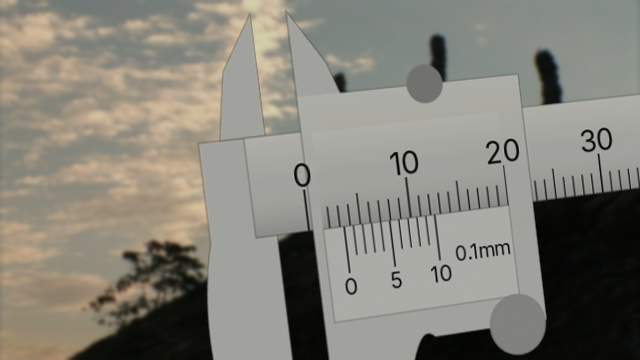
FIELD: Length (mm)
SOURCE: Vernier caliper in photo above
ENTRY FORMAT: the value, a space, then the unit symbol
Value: 3.4 mm
